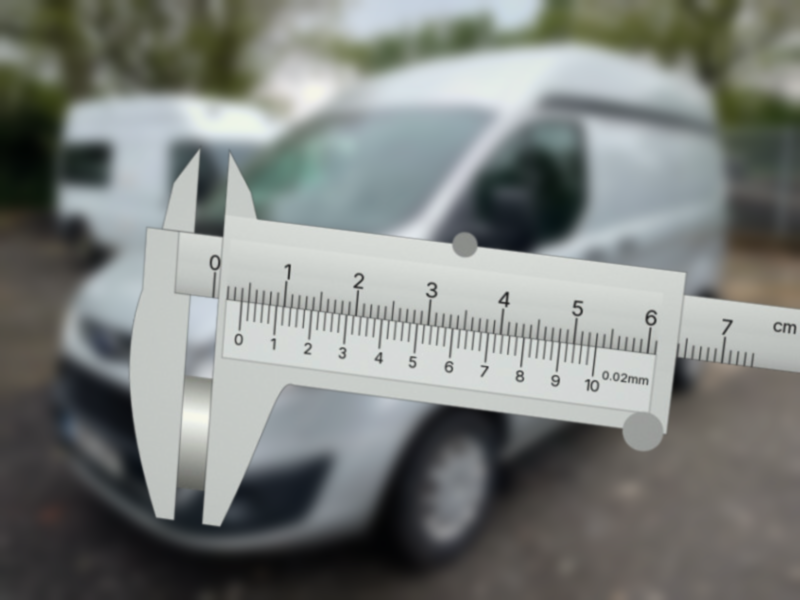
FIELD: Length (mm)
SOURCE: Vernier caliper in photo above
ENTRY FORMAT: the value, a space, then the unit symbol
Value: 4.0 mm
